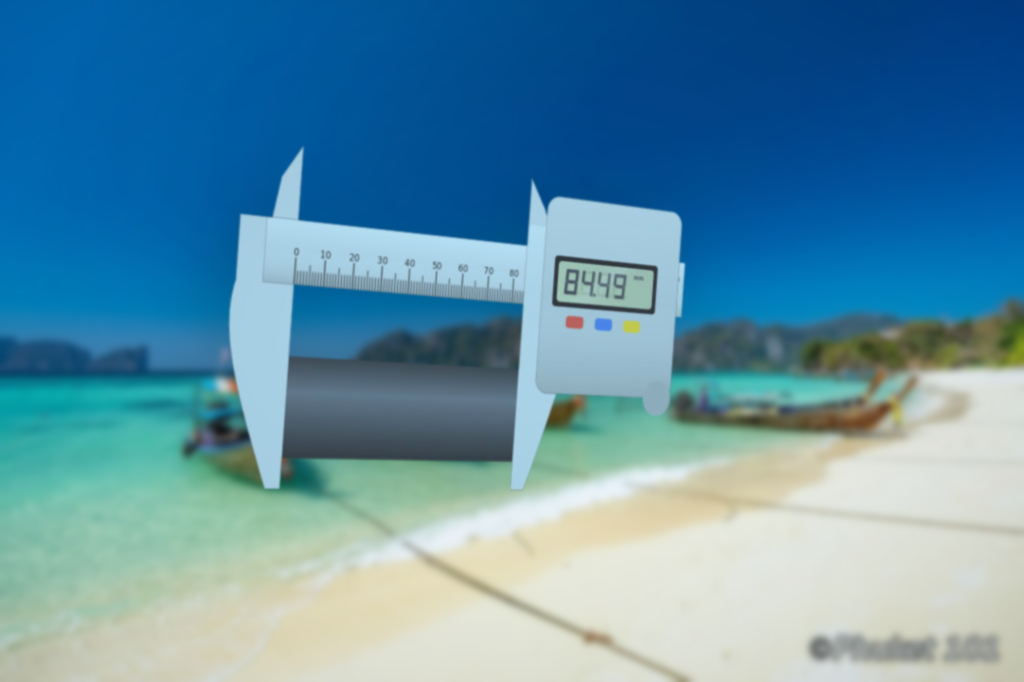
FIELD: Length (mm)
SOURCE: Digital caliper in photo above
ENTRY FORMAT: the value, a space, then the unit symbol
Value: 84.49 mm
